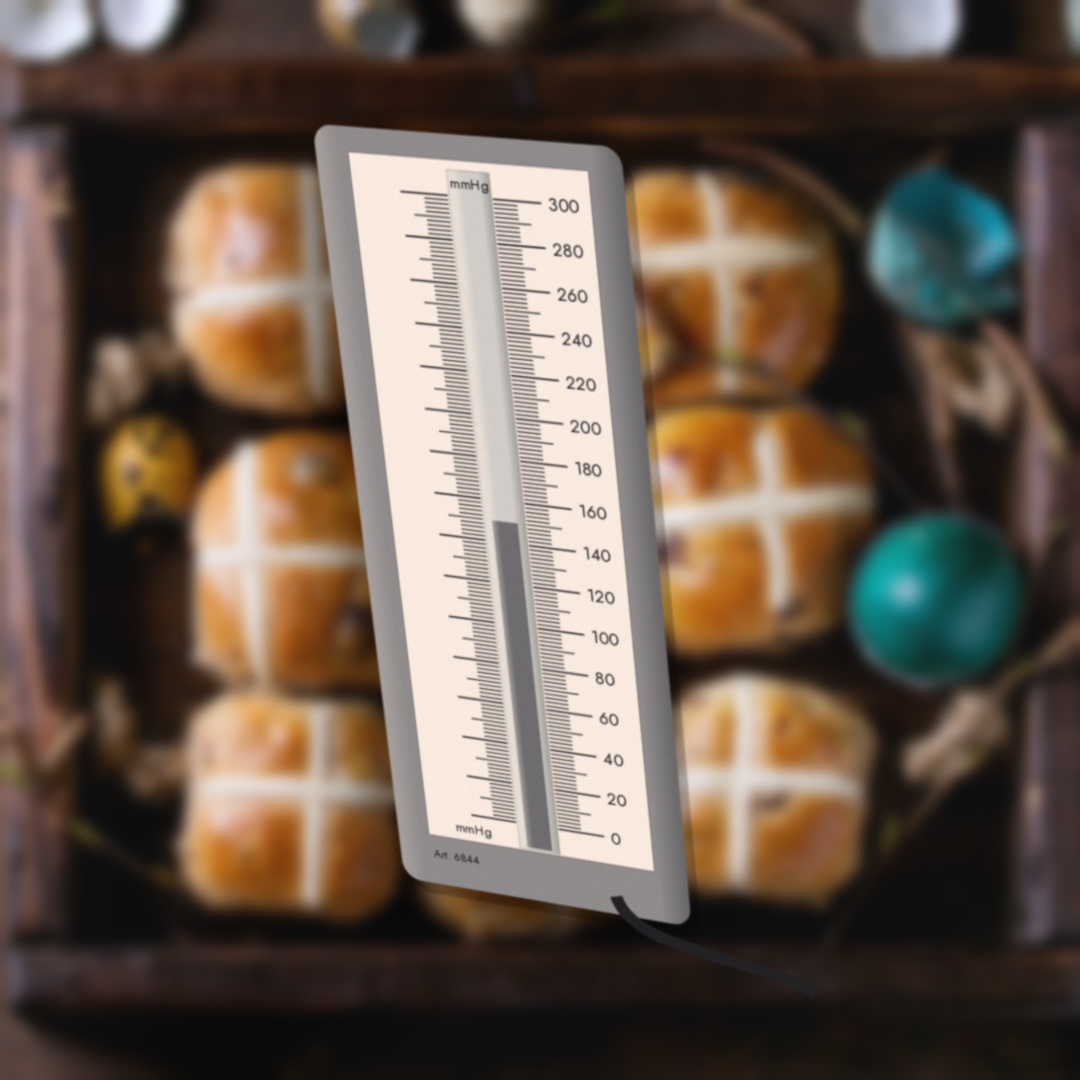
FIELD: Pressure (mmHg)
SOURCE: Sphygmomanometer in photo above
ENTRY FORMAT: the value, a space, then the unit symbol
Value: 150 mmHg
